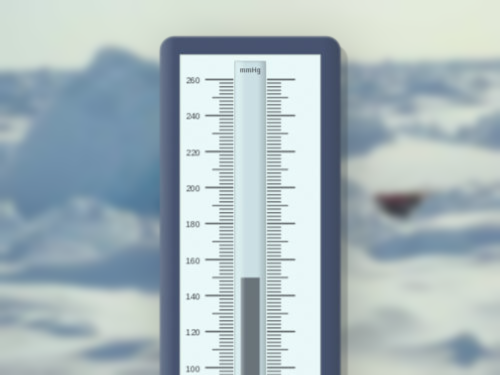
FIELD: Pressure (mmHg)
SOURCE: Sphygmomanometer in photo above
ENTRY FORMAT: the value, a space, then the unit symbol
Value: 150 mmHg
